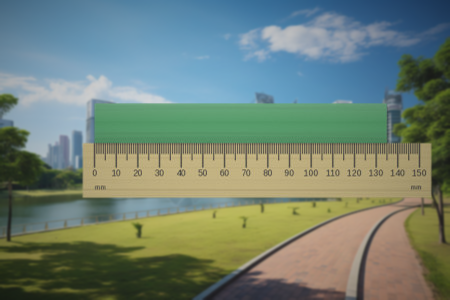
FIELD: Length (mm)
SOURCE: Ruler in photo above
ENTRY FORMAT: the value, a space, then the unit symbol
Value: 135 mm
